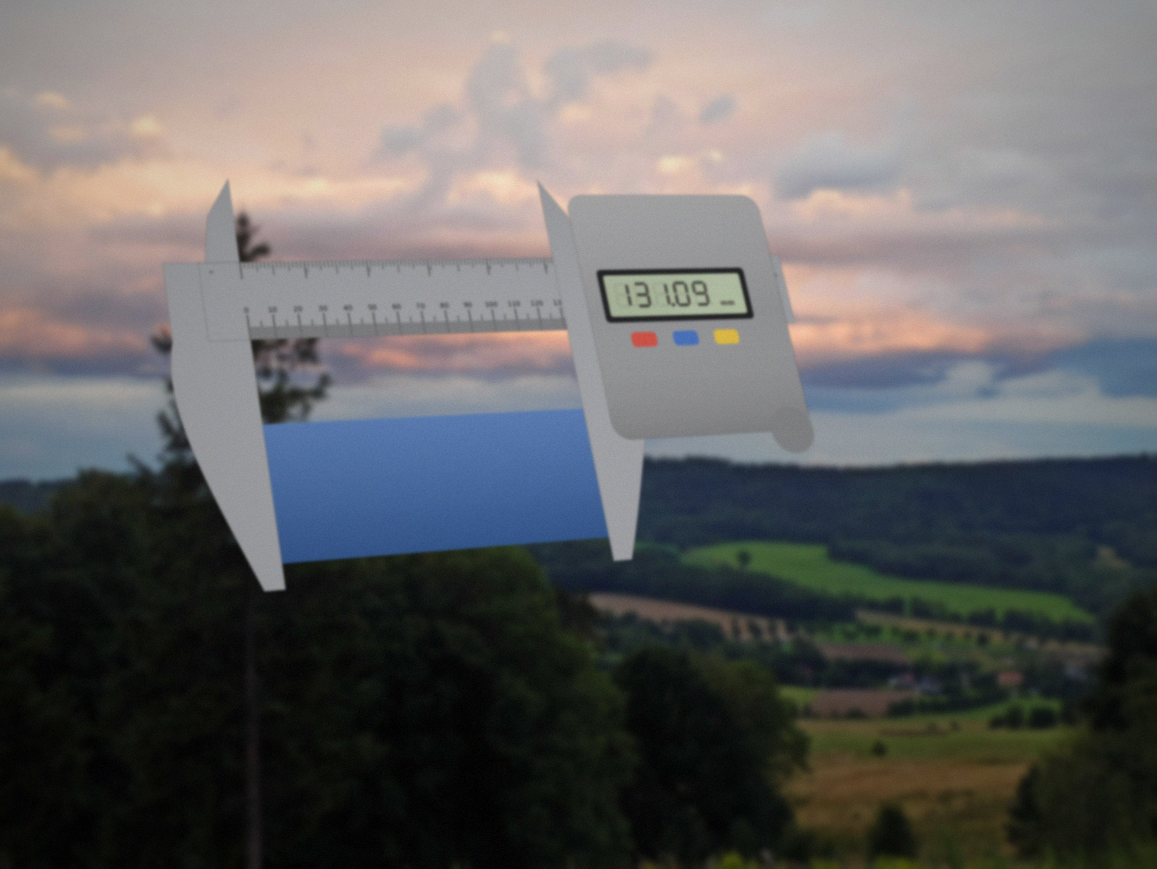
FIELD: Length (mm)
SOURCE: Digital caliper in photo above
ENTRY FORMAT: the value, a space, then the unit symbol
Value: 131.09 mm
